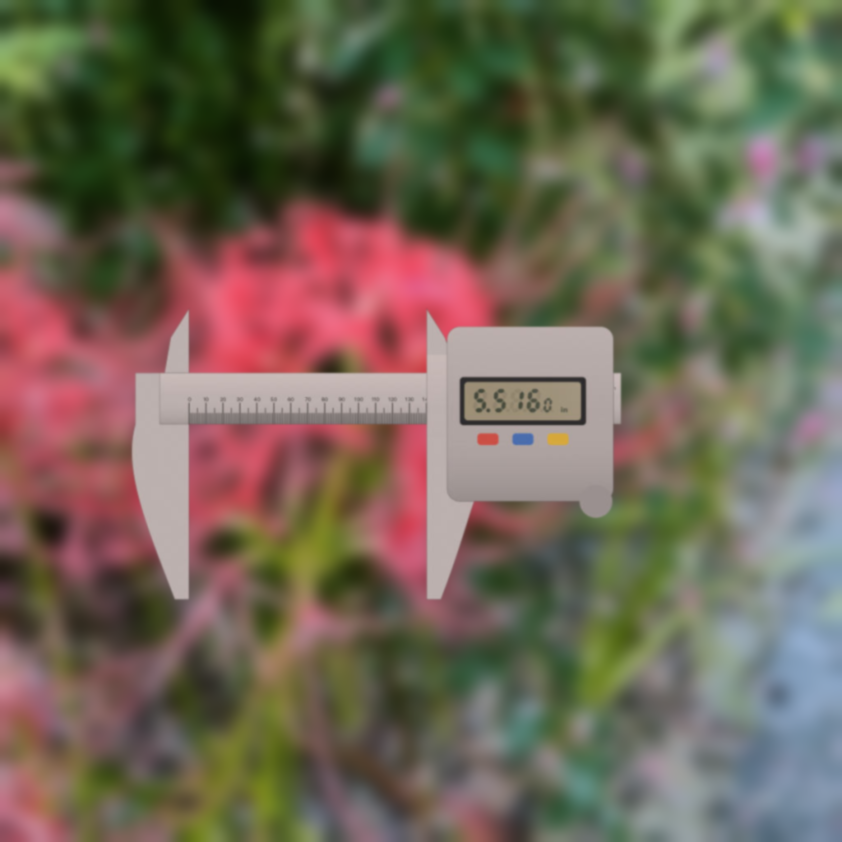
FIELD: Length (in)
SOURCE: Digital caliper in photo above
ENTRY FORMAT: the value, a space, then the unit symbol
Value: 5.5160 in
